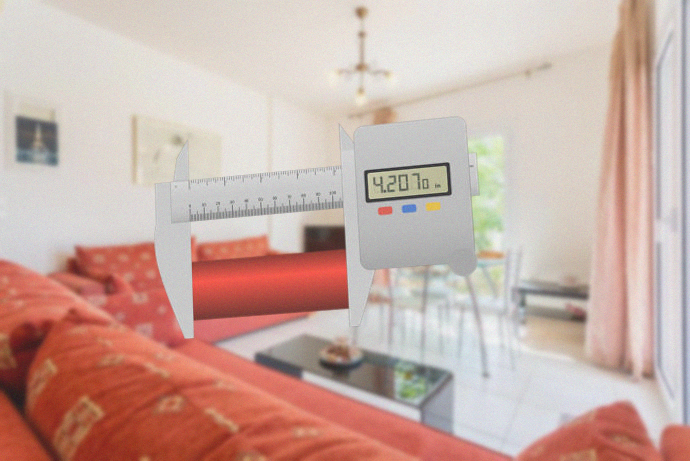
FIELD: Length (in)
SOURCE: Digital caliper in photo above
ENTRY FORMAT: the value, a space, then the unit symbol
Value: 4.2070 in
